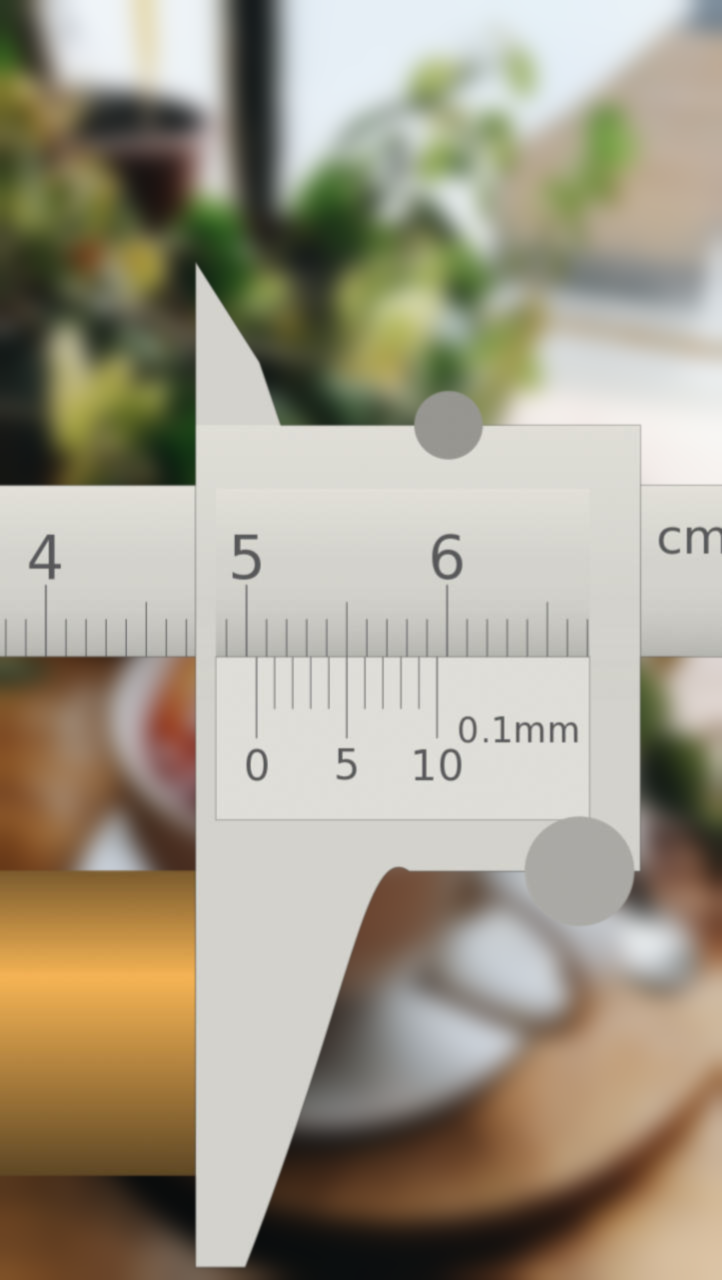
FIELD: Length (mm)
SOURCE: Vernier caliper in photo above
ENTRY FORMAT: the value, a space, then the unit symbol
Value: 50.5 mm
